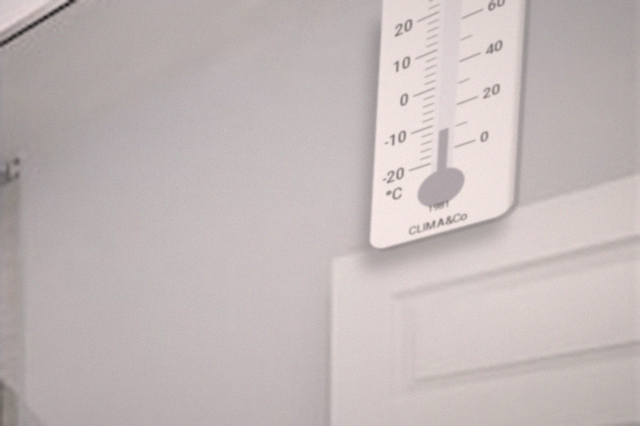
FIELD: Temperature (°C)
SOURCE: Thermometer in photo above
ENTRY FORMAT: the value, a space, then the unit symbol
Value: -12 °C
